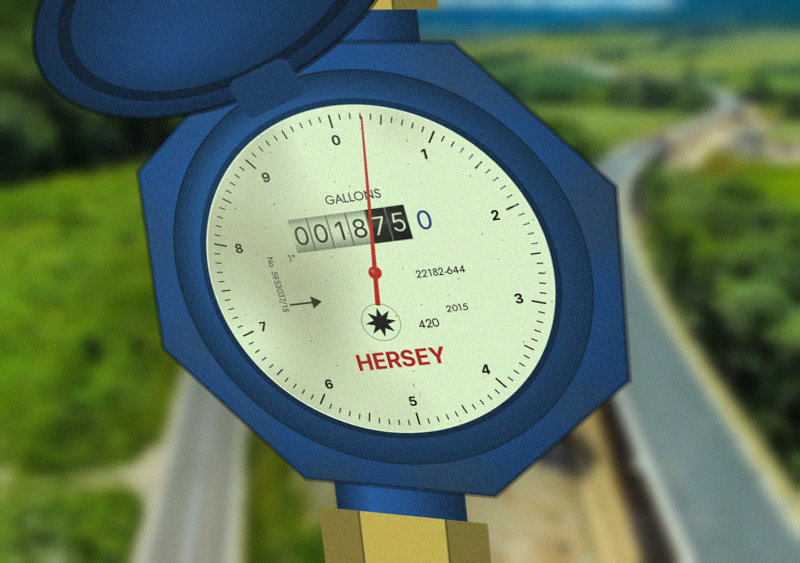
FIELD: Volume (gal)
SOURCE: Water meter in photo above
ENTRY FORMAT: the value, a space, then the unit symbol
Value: 18750.3 gal
